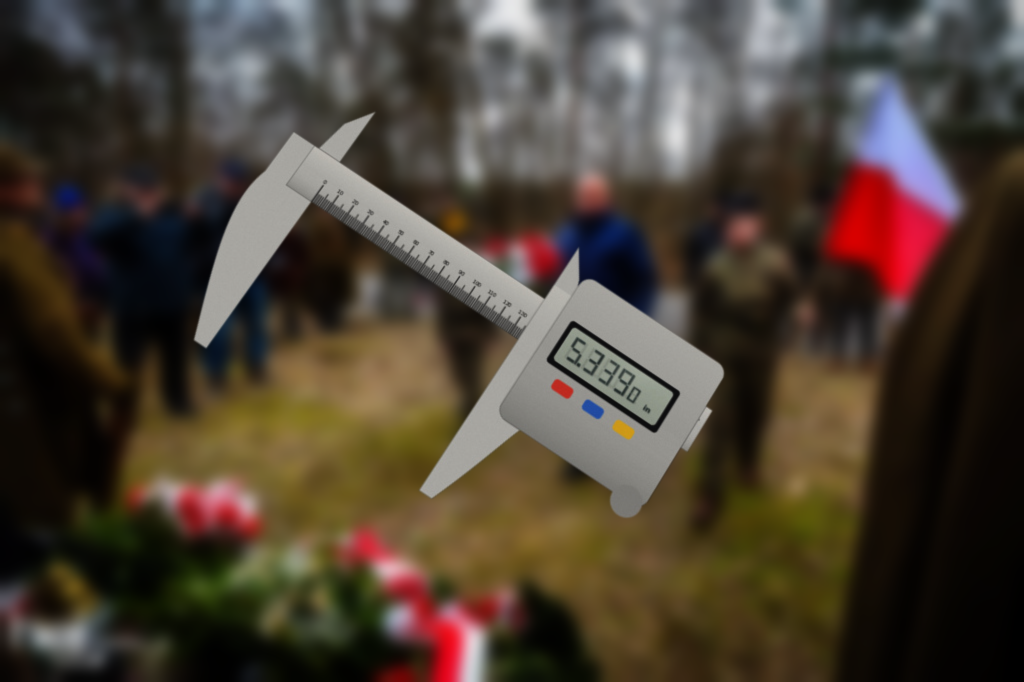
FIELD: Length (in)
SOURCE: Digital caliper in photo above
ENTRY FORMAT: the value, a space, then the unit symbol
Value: 5.3390 in
